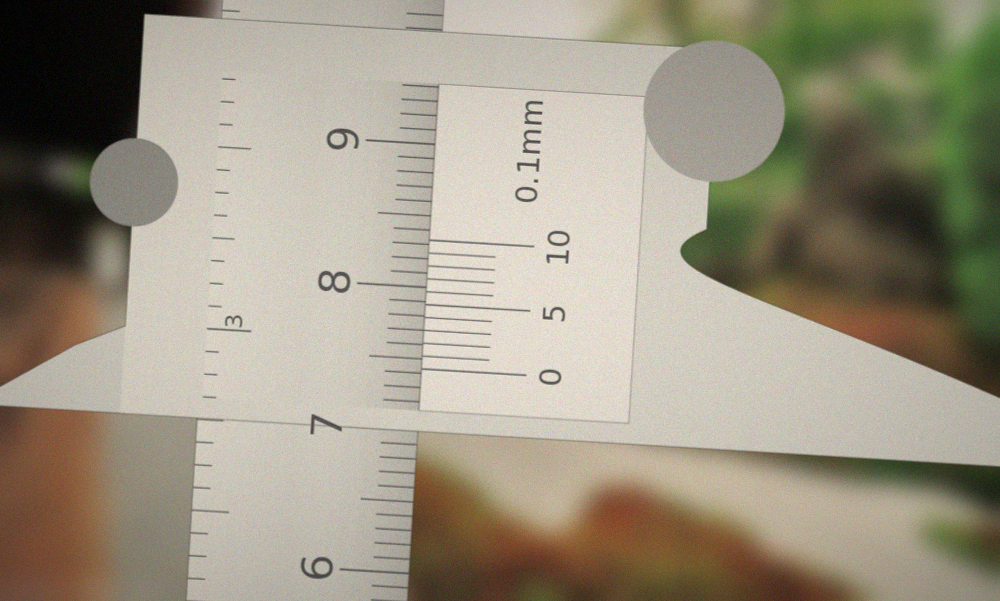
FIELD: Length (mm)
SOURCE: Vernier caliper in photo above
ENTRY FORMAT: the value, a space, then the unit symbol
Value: 74.3 mm
